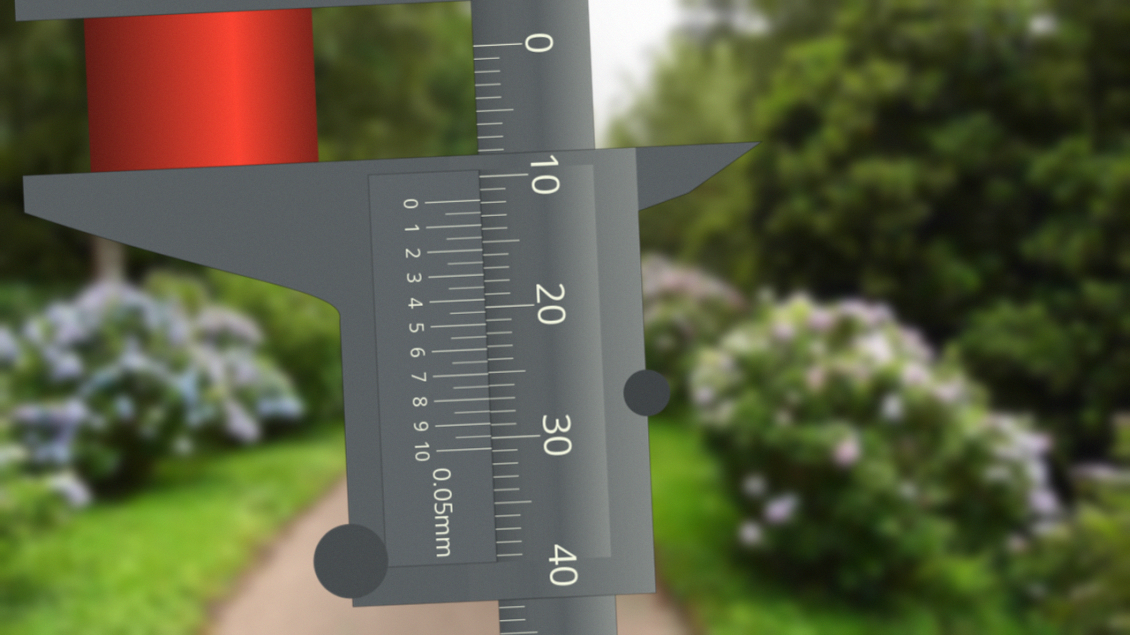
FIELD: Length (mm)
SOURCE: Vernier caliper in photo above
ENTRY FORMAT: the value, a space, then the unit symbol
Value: 11.8 mm
